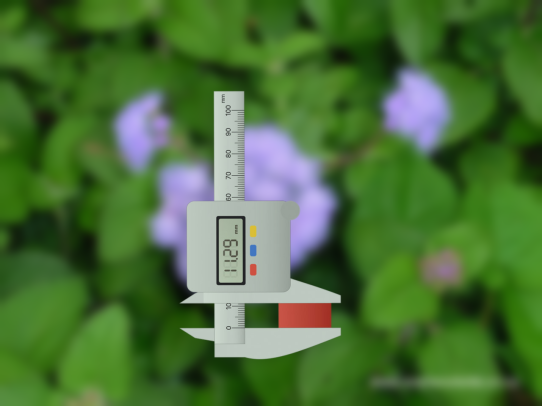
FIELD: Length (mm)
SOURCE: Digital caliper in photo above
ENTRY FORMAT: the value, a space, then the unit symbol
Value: 11.29 mm
